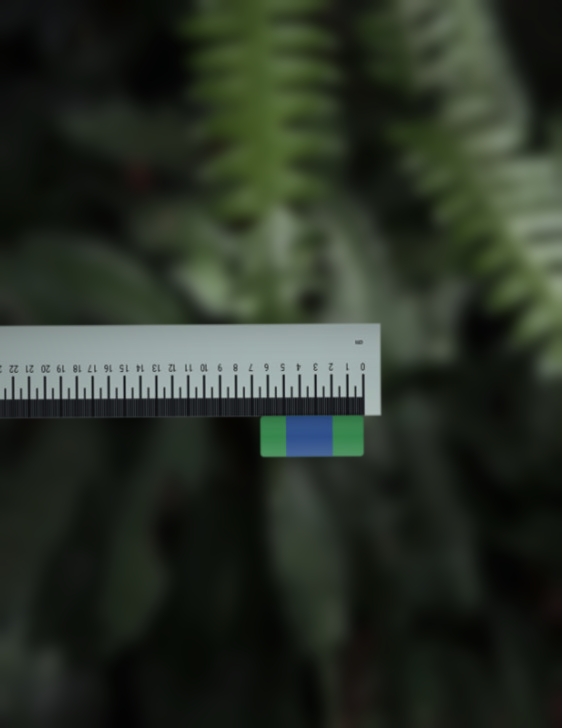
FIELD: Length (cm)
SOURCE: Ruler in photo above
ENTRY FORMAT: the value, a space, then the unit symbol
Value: 6.5 cm
